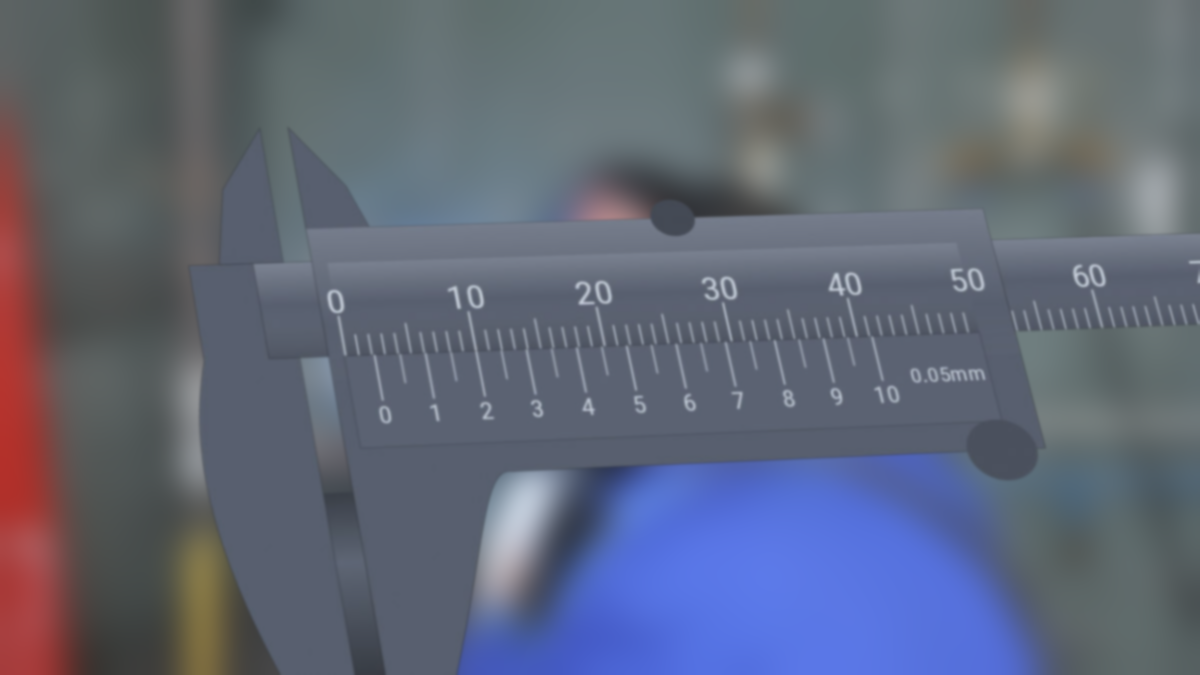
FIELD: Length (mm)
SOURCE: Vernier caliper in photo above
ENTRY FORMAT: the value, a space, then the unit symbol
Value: 2.2 mm
